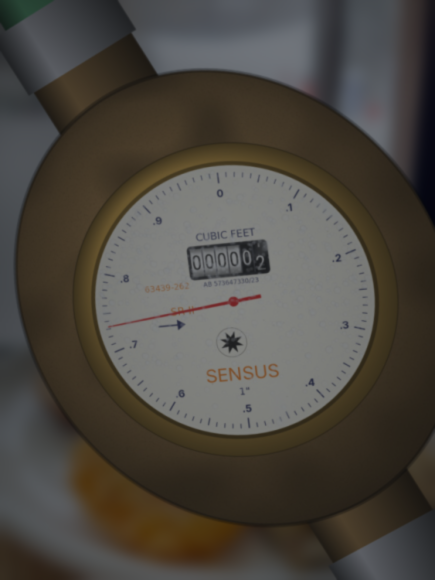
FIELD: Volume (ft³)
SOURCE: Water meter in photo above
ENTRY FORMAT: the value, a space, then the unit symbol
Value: 1.73 ft³
